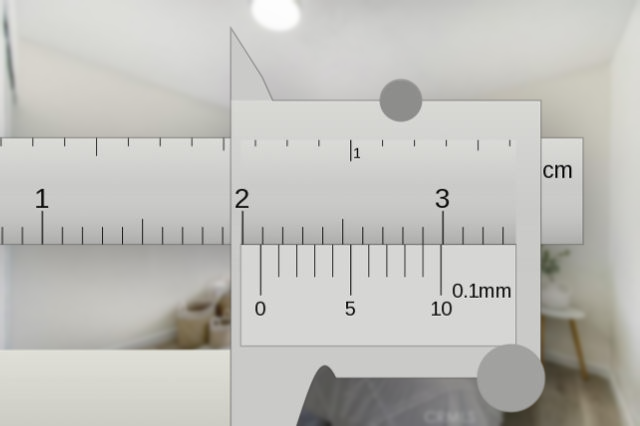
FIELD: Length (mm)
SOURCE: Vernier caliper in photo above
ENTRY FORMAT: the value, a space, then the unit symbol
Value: 20.9 mm
